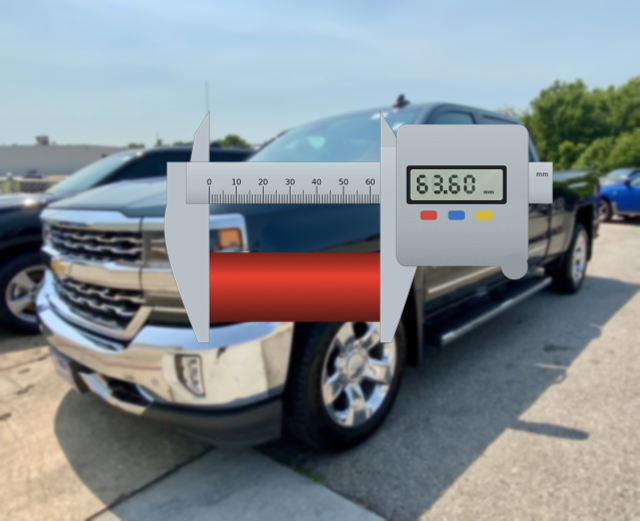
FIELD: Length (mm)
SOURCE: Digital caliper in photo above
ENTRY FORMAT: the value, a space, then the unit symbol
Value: 63.60 mm
